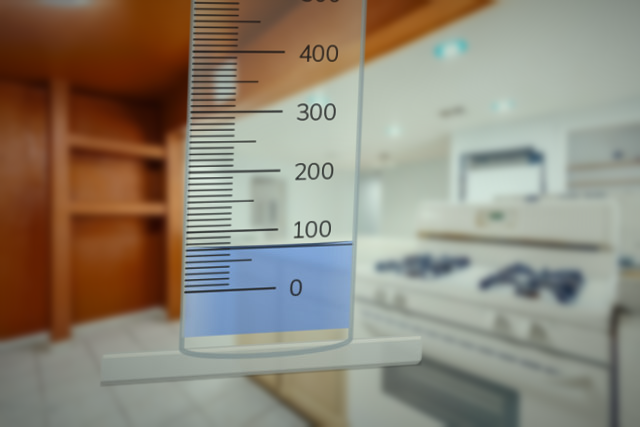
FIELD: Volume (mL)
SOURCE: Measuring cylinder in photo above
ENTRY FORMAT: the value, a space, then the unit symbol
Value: 70 mL
